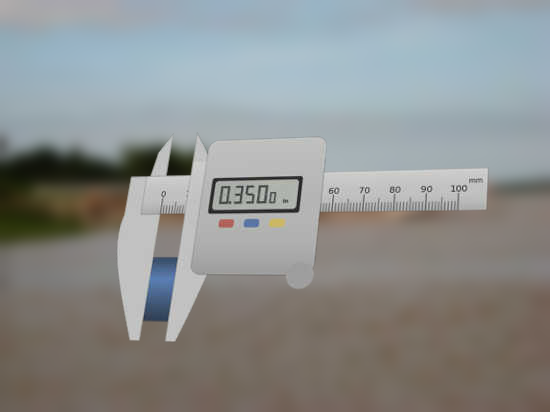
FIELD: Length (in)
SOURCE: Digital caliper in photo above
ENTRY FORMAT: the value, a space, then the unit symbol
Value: 0.3500 in
